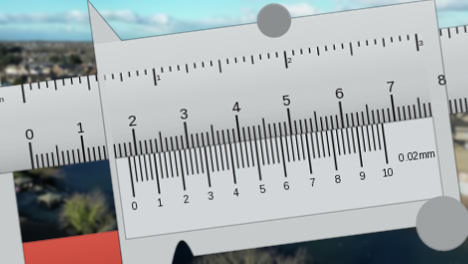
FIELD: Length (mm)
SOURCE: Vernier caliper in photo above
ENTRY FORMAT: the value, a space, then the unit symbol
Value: 18.5 mm
